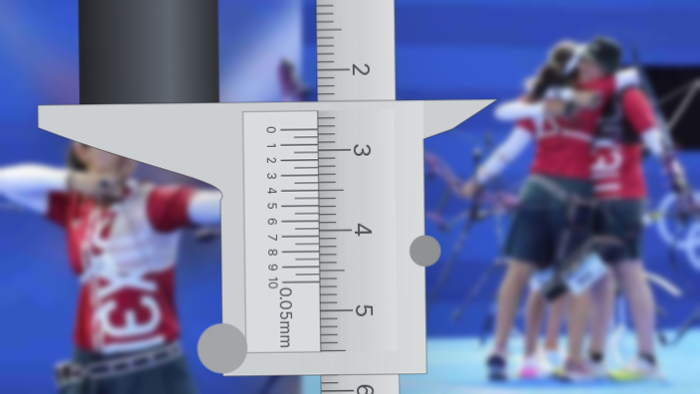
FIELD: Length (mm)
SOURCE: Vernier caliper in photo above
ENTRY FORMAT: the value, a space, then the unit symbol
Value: 27.4 mm
